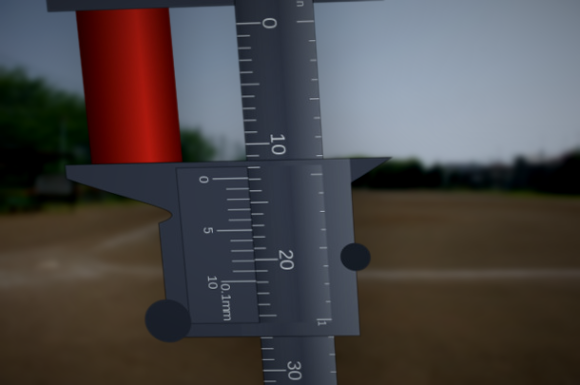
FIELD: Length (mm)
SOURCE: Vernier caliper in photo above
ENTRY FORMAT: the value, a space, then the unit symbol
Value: 12.9 mm
